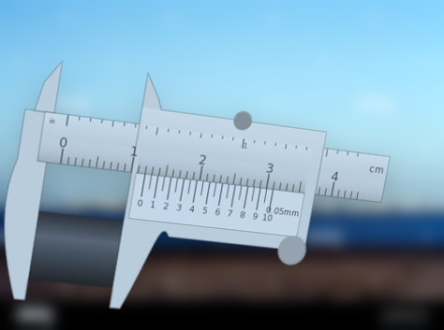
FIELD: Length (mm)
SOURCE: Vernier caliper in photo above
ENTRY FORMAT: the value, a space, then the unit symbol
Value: 12.0 mm
